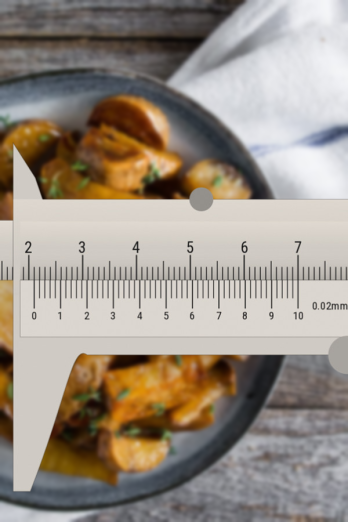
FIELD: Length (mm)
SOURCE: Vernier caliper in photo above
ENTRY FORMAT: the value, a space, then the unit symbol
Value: 21.0 mm
